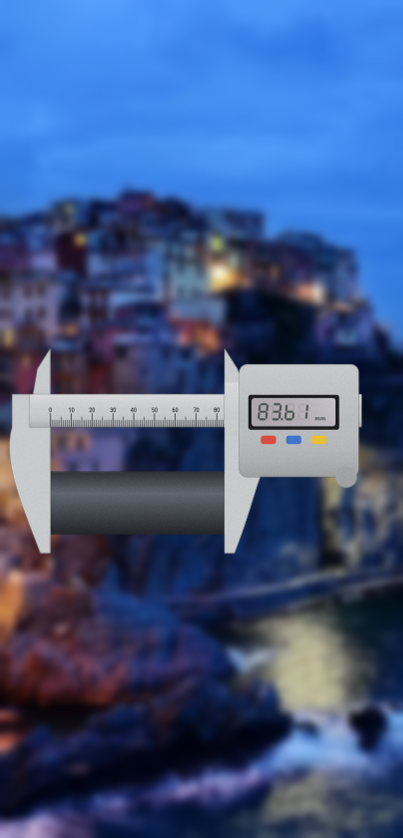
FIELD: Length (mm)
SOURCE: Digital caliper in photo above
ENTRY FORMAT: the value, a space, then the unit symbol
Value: 83.61 mm
